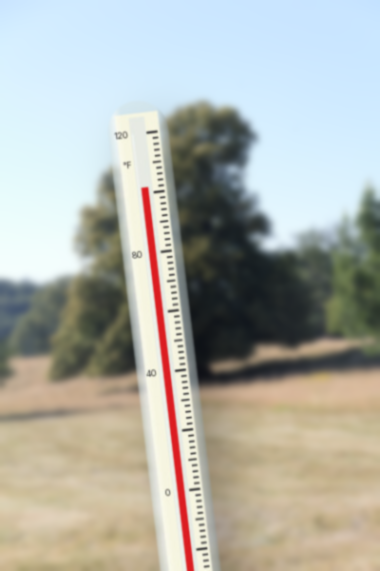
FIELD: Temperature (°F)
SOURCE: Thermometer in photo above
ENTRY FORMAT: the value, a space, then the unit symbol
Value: 102 °F
